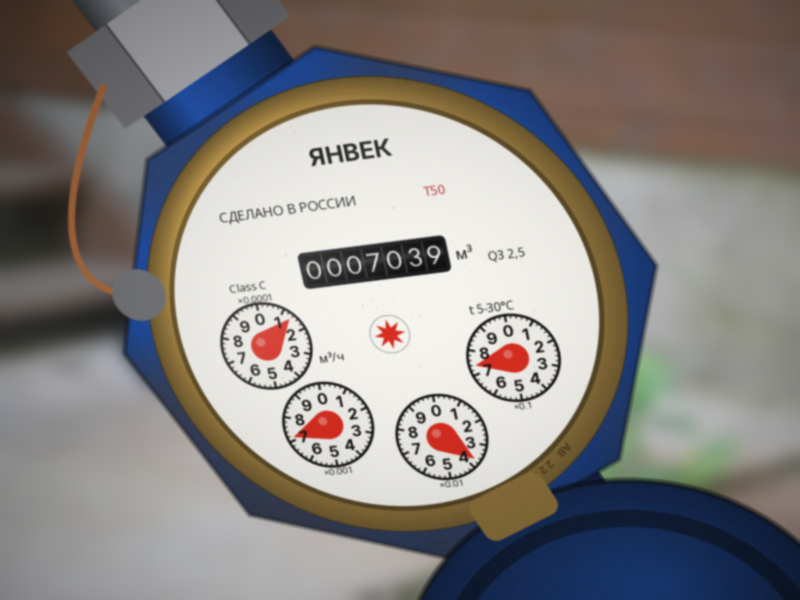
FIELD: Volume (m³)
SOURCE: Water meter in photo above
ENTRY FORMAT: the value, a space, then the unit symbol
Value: 7039.7371 m³
